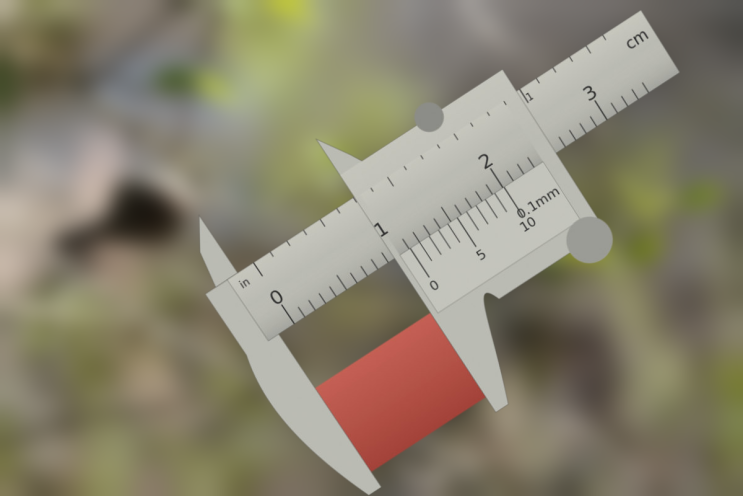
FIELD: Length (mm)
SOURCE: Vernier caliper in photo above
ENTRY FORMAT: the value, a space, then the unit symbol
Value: 11.1 mm
